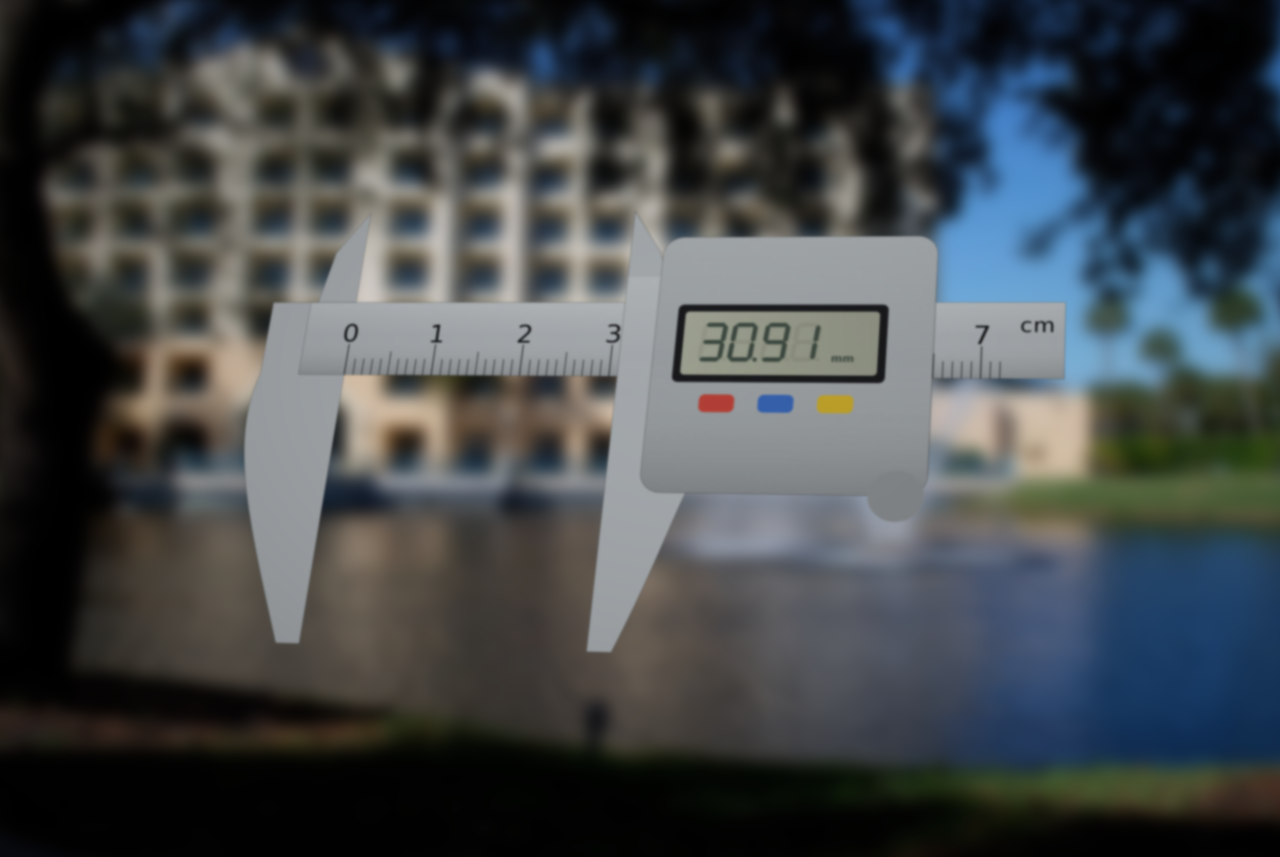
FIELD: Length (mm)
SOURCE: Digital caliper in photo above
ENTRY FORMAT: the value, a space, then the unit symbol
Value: 30.91 mm
